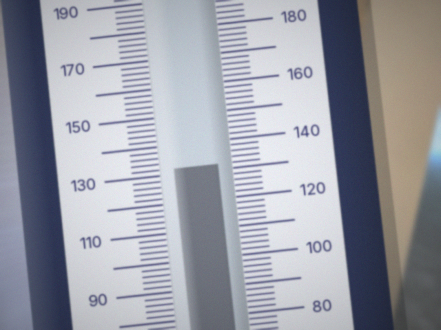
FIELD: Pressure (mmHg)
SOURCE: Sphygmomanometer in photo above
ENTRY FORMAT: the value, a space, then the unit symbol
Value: 132 mmHg
